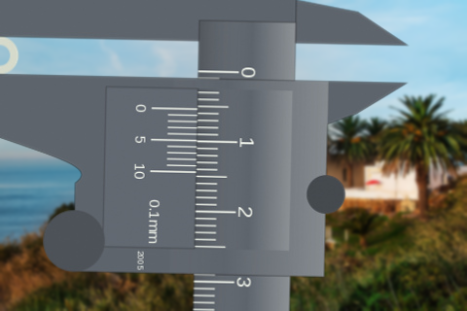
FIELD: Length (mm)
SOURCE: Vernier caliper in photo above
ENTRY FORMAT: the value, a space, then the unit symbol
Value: 5.4 mm
